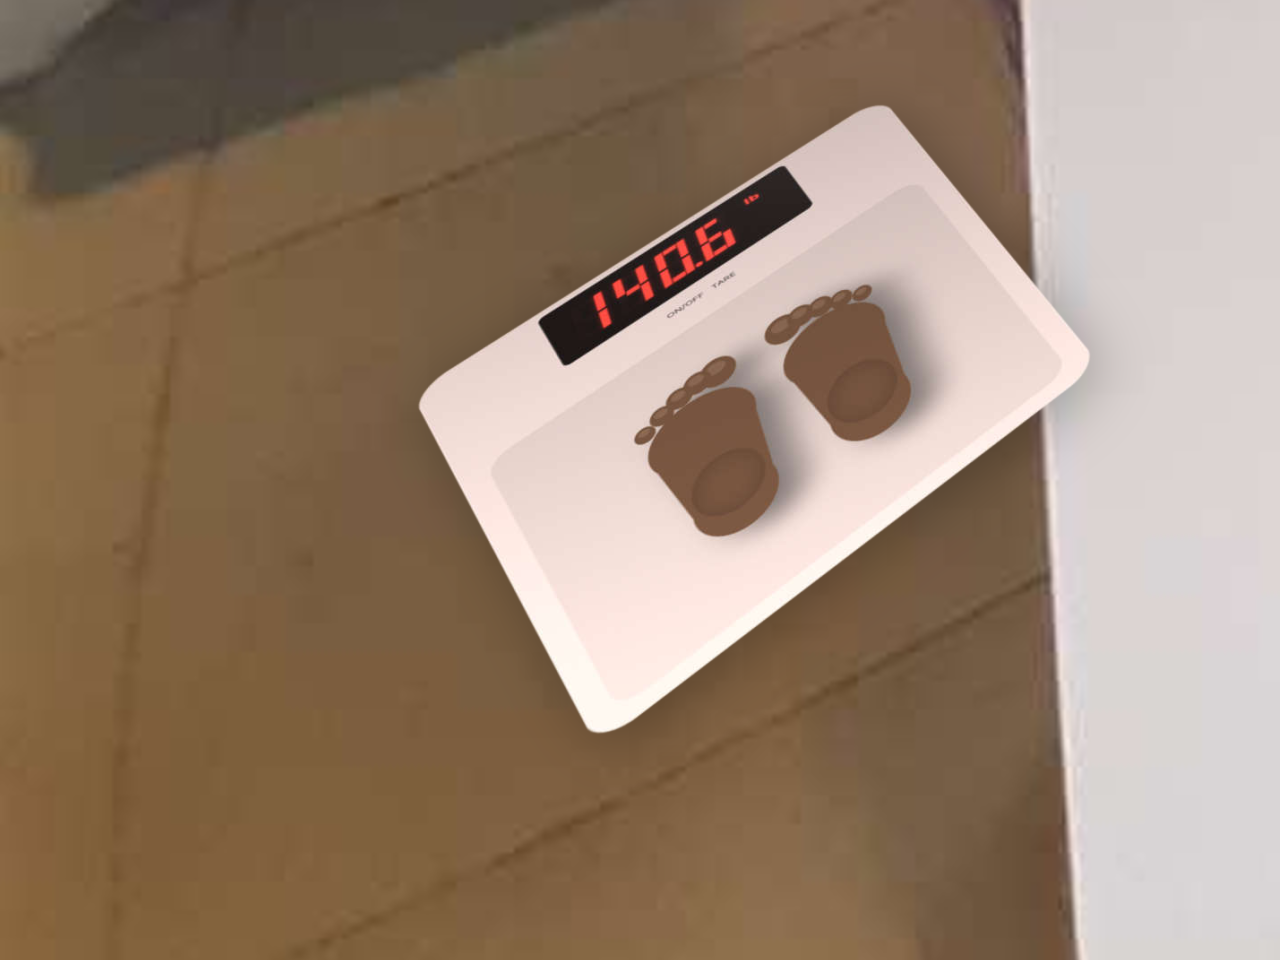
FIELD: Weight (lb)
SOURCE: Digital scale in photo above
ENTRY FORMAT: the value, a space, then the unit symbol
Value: 140.6 lb
